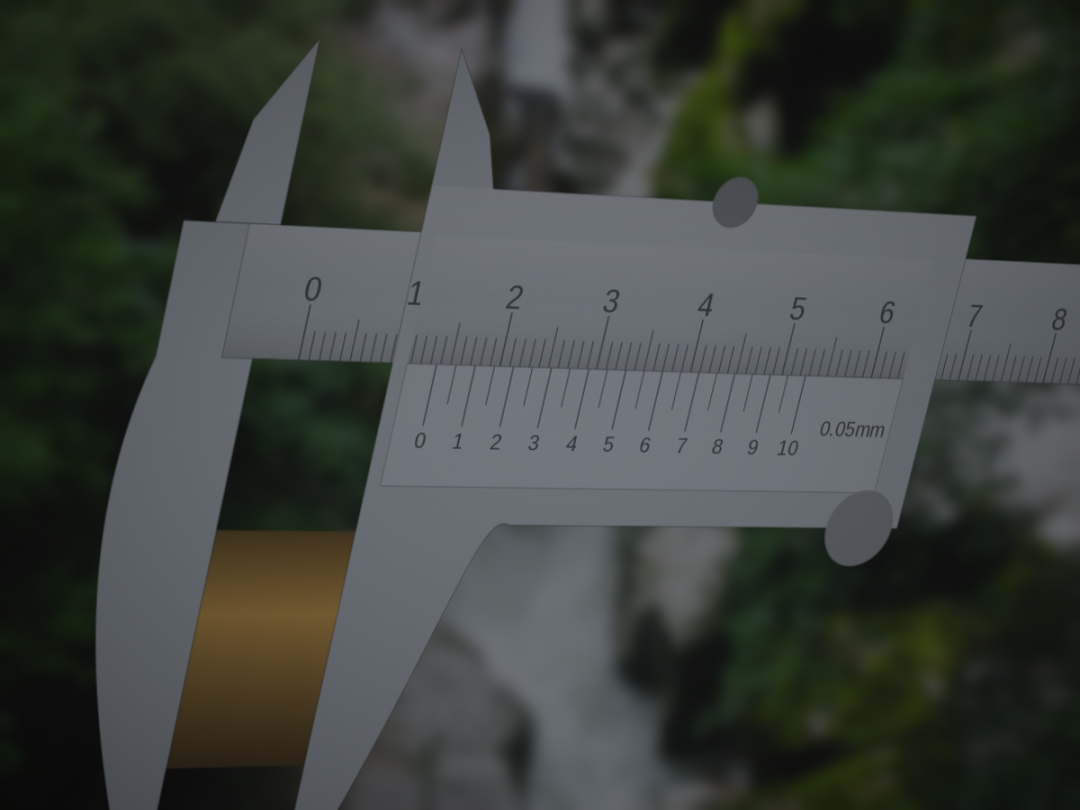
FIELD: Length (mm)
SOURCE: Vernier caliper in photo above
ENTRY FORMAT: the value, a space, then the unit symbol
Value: 13.6 mm
